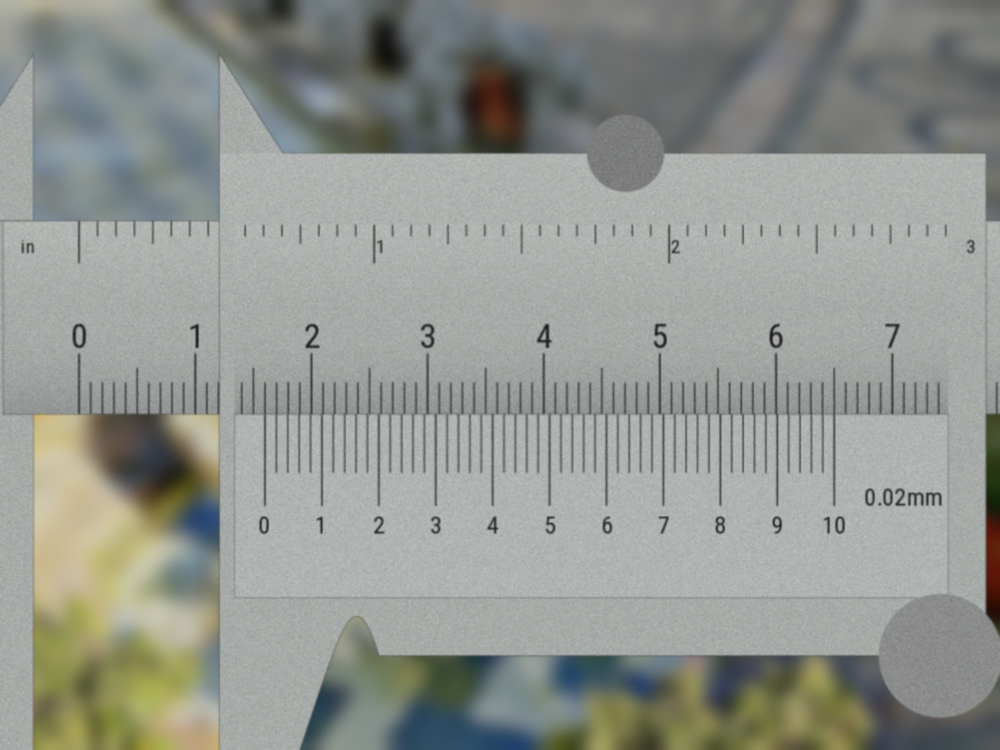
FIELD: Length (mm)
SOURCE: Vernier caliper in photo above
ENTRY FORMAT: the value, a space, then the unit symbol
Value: 16.0 mm
